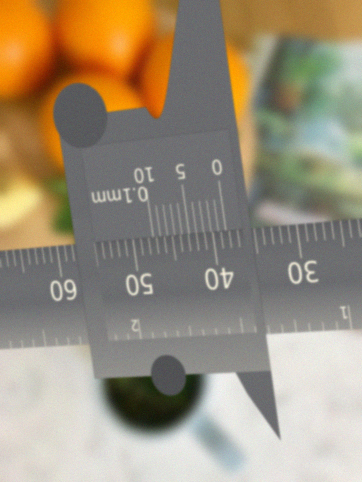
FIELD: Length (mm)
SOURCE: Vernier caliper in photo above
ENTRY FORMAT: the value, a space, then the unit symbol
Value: 38.4 mm
